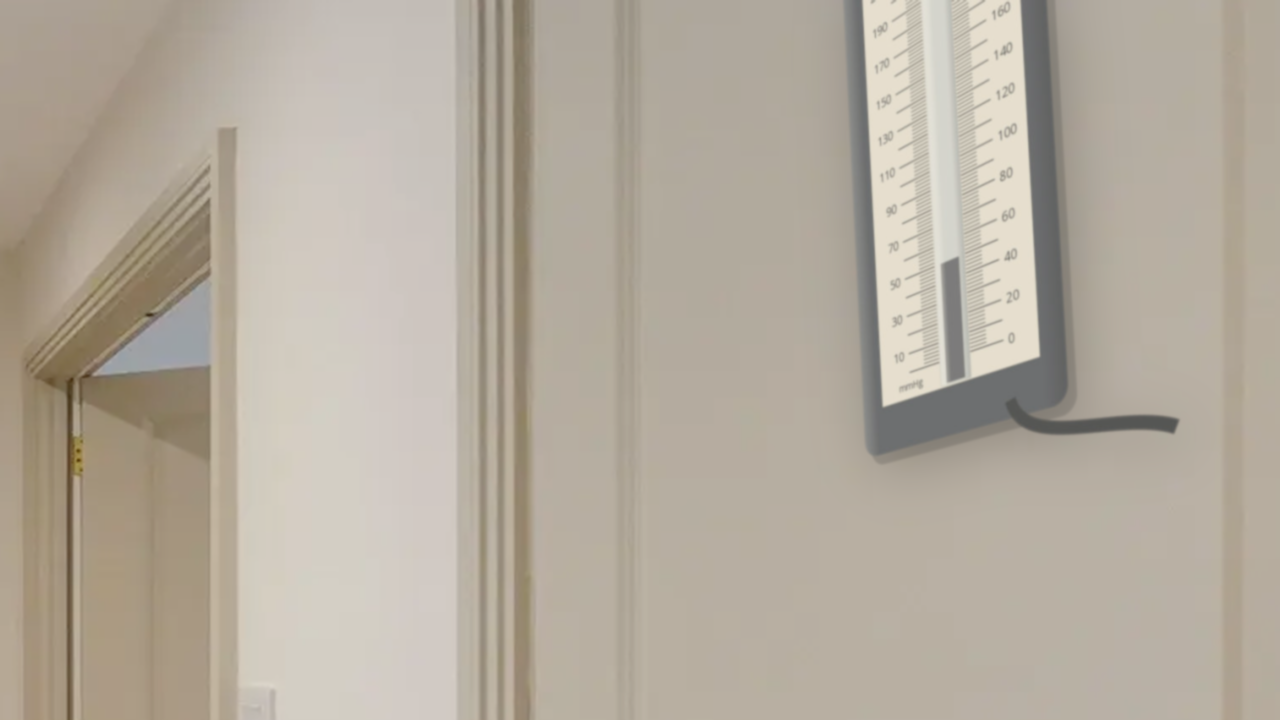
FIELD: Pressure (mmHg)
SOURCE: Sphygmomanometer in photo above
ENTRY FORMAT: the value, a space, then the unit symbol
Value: 50 mmHg
